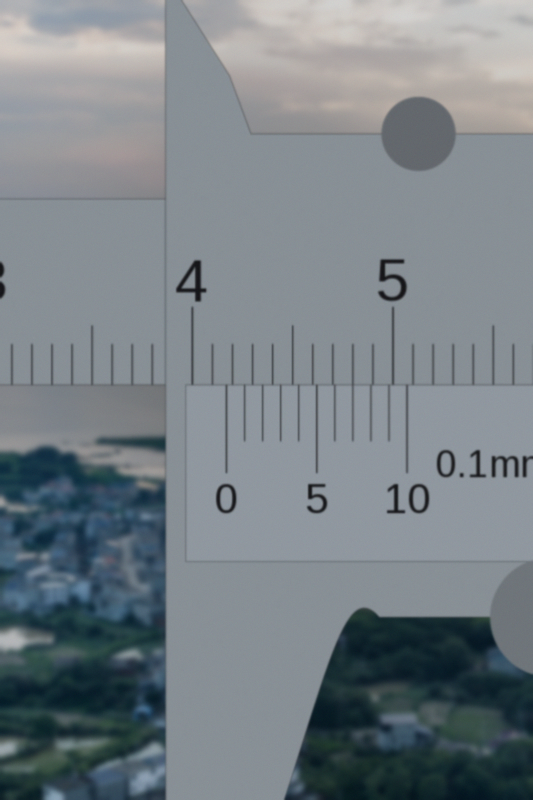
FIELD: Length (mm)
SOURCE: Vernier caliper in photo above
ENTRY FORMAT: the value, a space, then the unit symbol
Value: 41.7 mm
